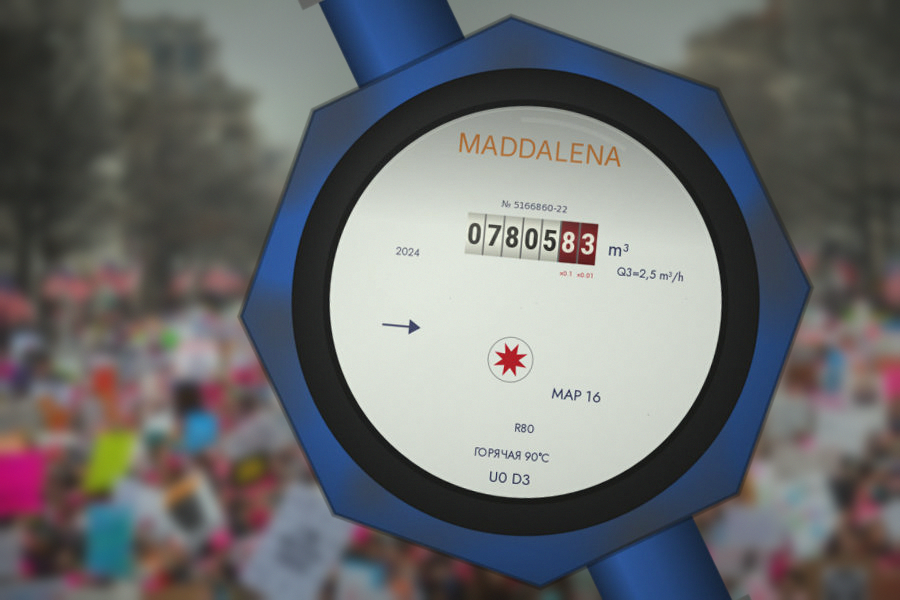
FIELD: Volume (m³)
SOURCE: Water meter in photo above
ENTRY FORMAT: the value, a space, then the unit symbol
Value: 7805.83 m³
